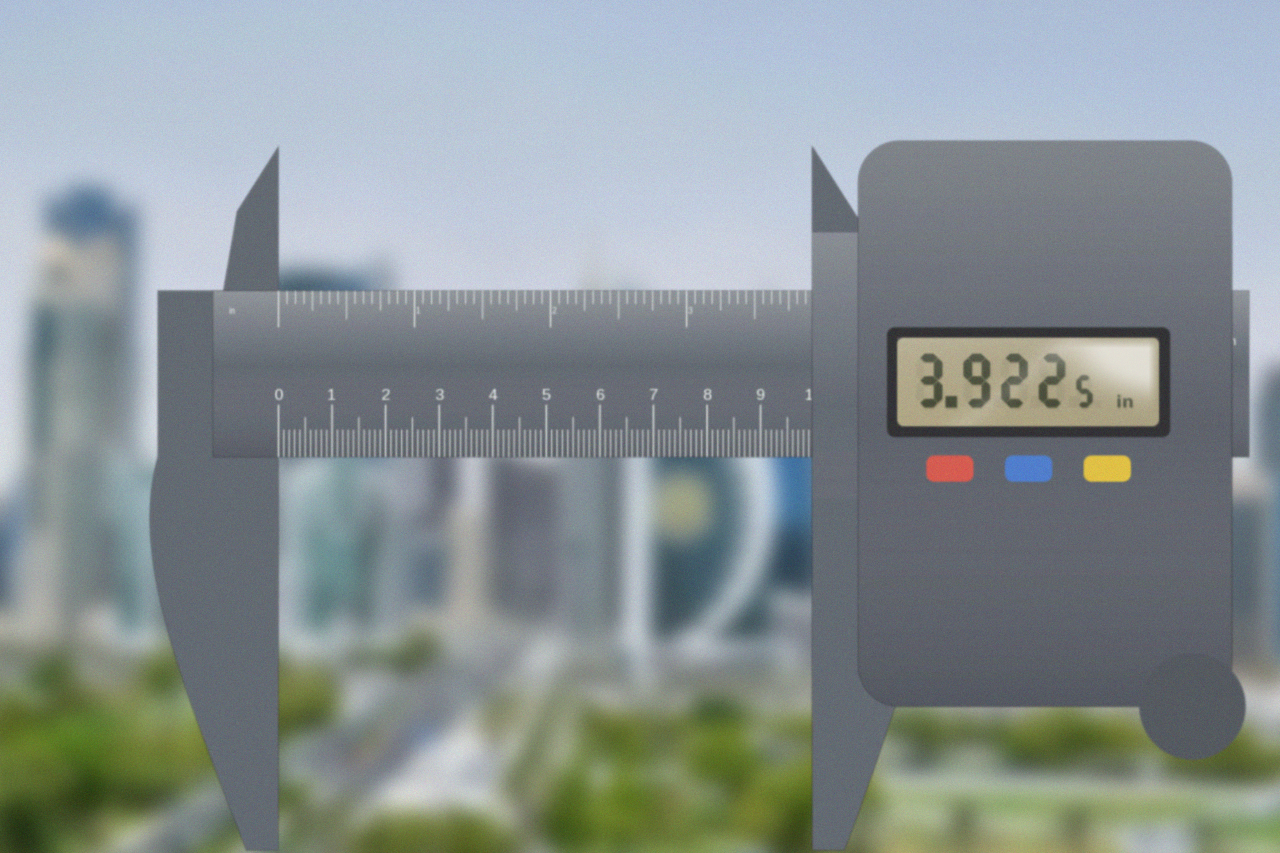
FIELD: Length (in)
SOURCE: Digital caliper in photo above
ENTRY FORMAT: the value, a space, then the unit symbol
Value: 3.9225 in
